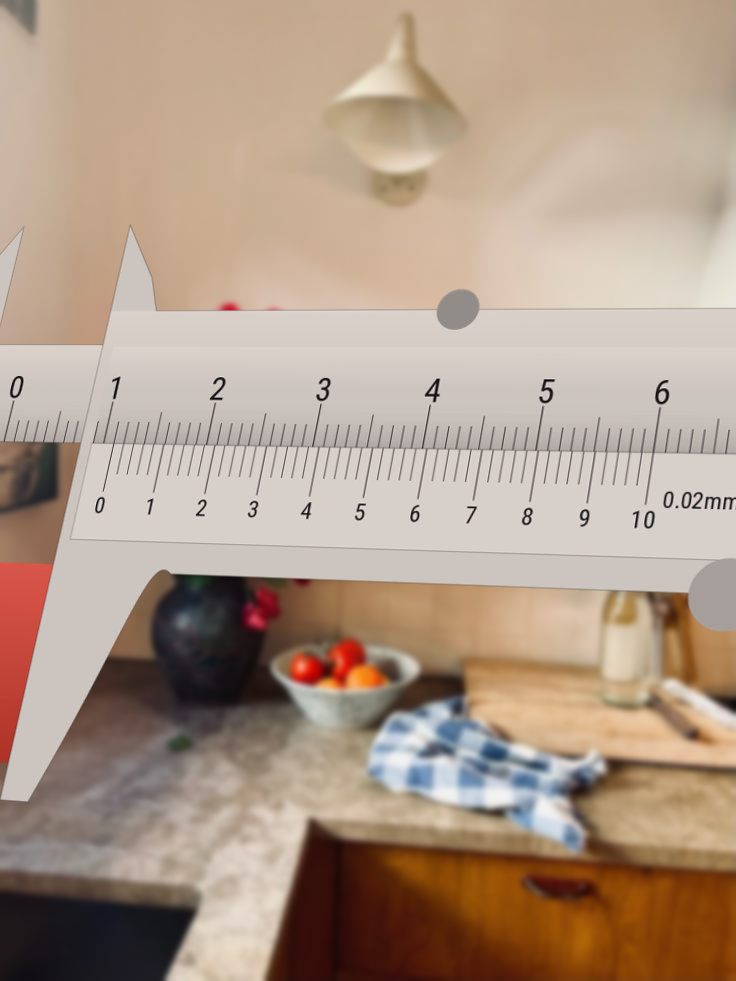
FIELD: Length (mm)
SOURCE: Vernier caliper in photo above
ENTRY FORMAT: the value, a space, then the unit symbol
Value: 11.0 mm
